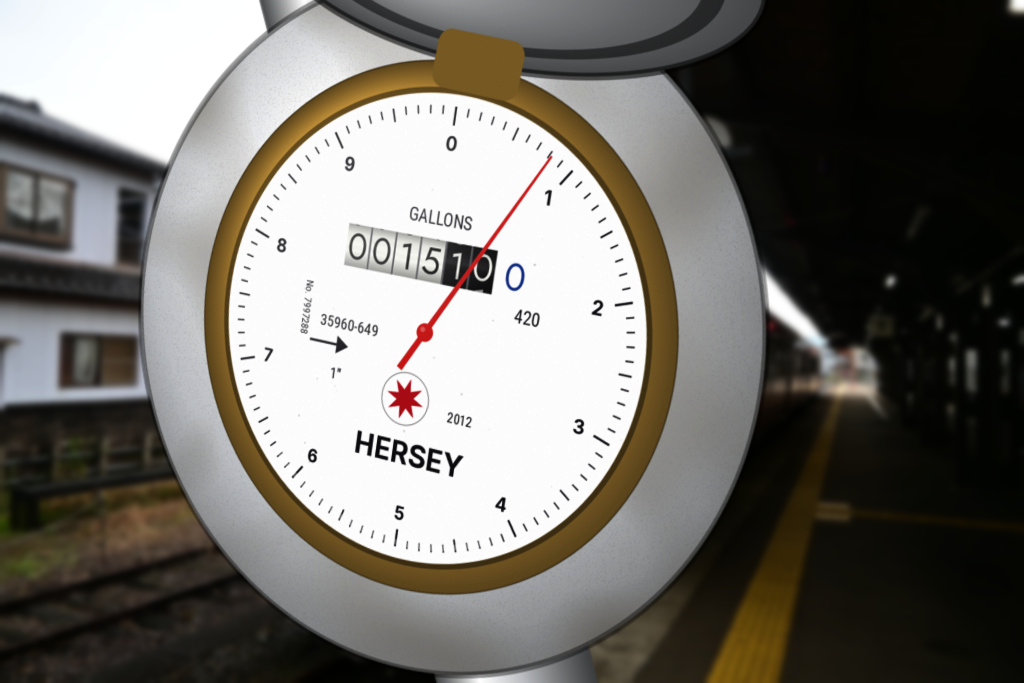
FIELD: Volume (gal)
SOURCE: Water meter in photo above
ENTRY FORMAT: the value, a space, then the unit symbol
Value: 15100.8 gal
